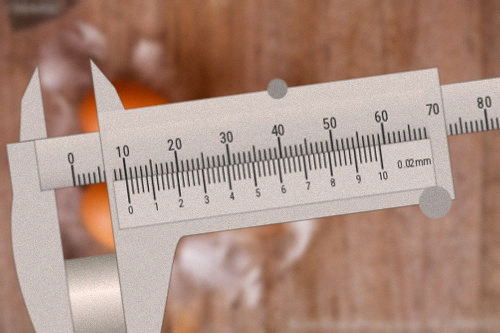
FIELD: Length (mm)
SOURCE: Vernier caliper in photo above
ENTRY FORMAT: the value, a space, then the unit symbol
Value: 10.0 mm
